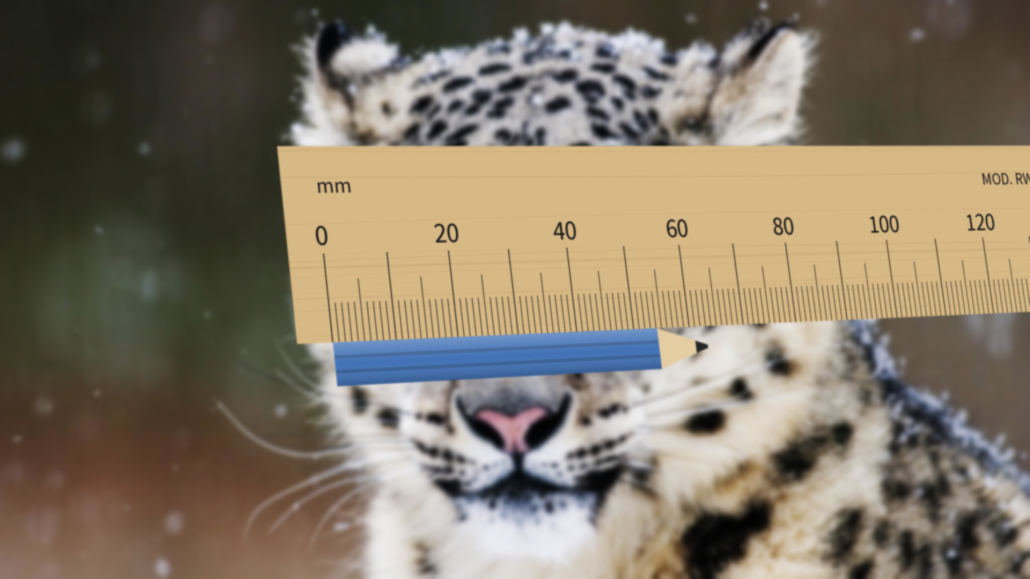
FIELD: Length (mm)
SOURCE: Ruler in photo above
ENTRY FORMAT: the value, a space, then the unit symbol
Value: 63 mm
